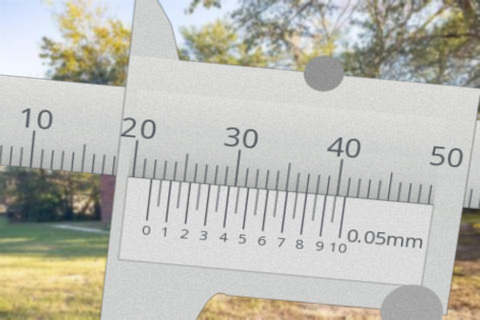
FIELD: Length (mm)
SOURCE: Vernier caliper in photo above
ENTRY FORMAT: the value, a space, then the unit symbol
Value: 21.8 mm
